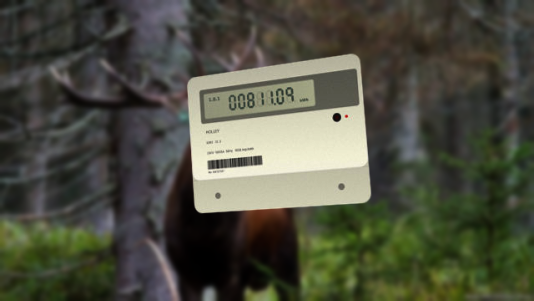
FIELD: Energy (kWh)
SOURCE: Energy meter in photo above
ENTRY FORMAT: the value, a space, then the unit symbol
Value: 811.09 kWh
